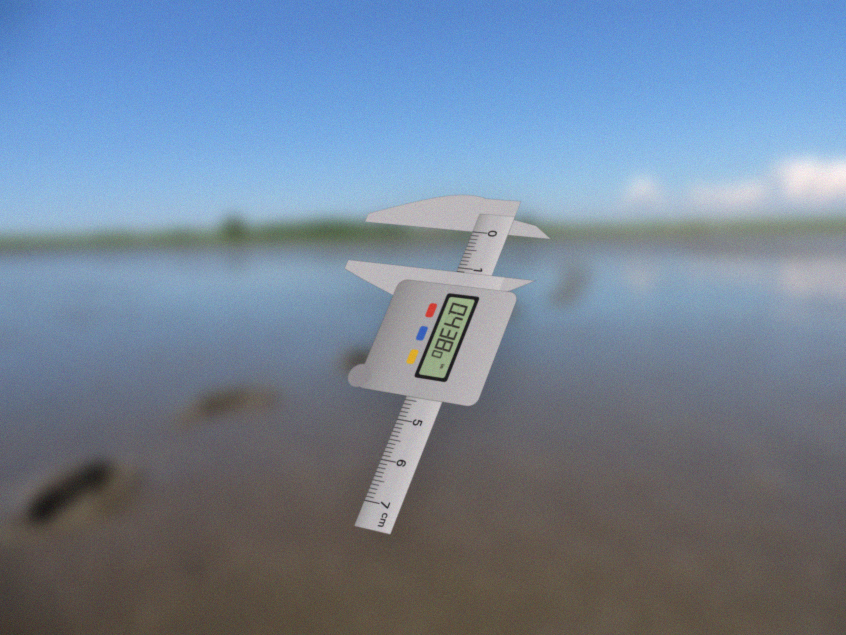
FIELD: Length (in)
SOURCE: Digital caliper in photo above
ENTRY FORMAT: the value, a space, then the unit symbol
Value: 0.4380 in
